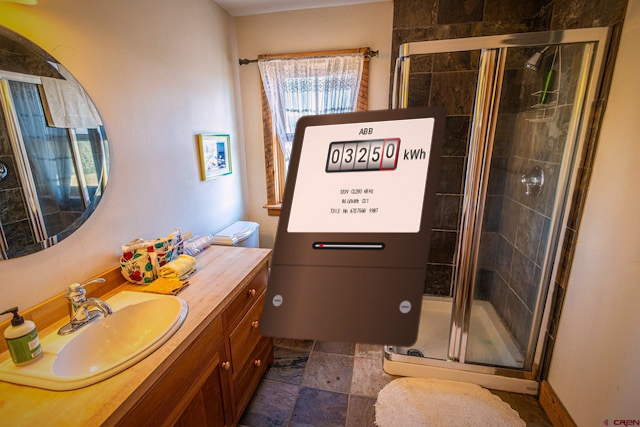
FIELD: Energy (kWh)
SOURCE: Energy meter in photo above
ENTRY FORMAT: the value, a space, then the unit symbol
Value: 325.0 kWh
